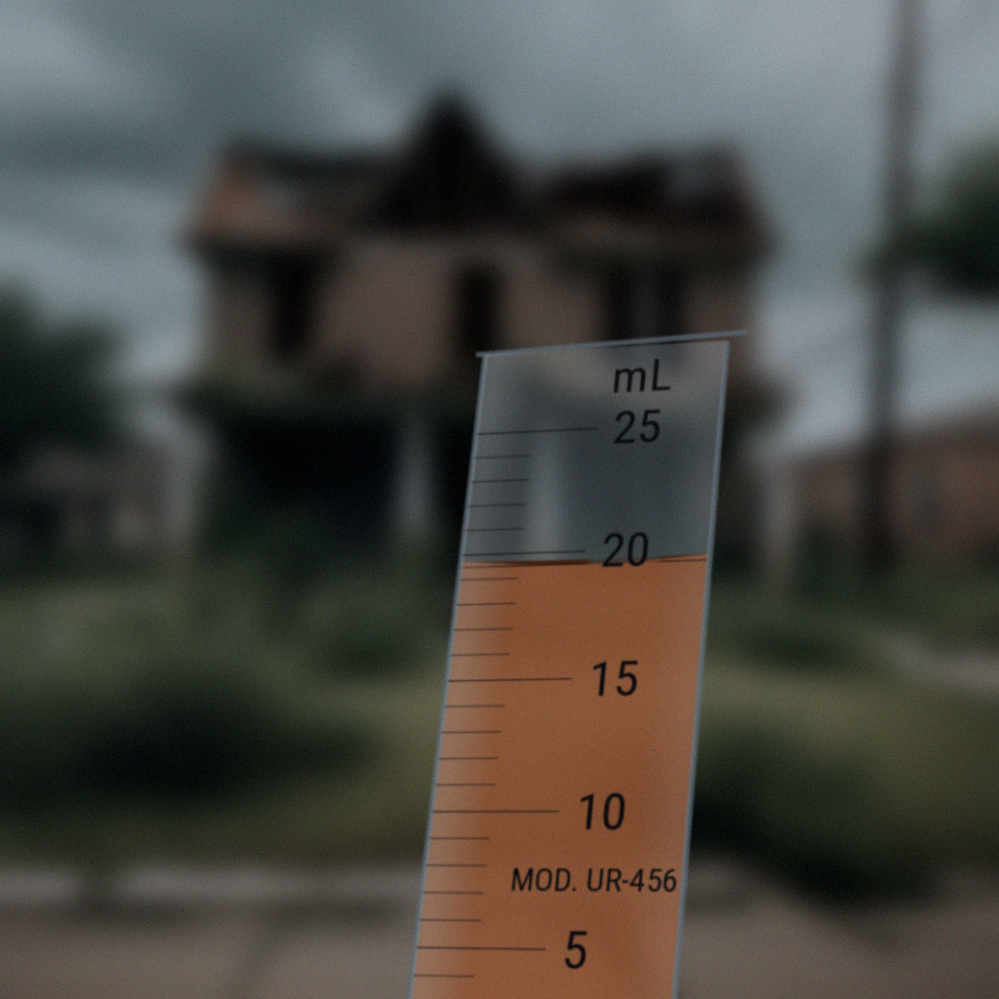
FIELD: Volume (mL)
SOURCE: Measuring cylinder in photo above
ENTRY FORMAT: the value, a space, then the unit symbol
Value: 19.5 mL
